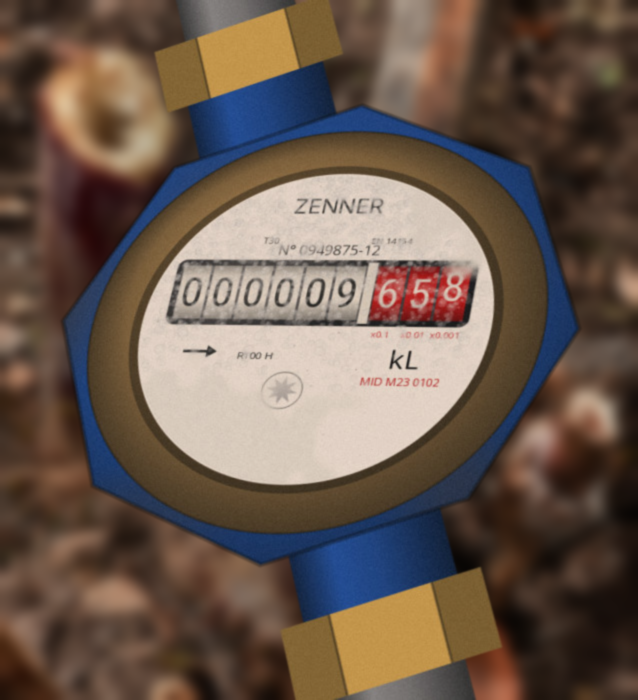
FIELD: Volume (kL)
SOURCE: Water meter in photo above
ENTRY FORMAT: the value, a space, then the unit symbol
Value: 9.658 kL
